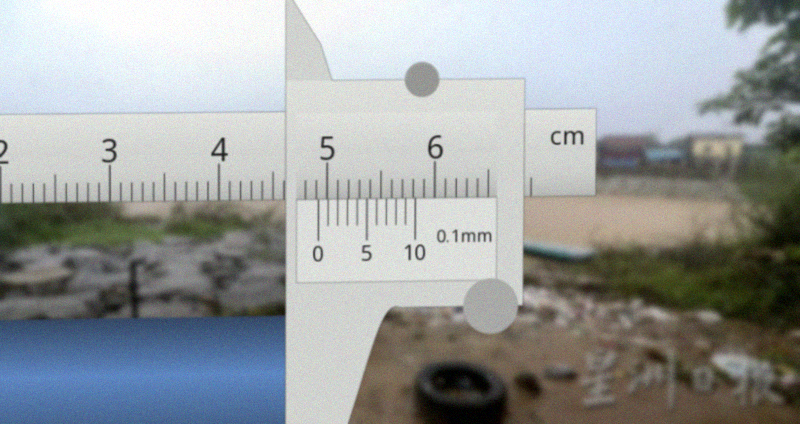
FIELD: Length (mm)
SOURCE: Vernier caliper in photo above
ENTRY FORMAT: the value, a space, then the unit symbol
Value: 49.2 mm
